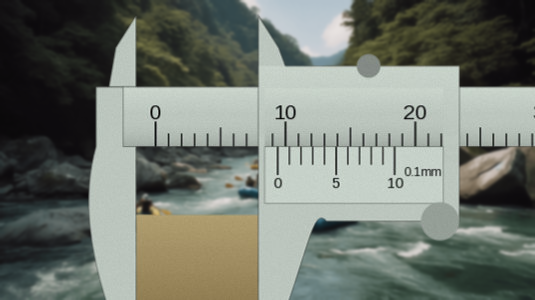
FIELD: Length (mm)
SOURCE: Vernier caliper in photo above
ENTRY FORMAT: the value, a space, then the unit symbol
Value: 9.4 mm
